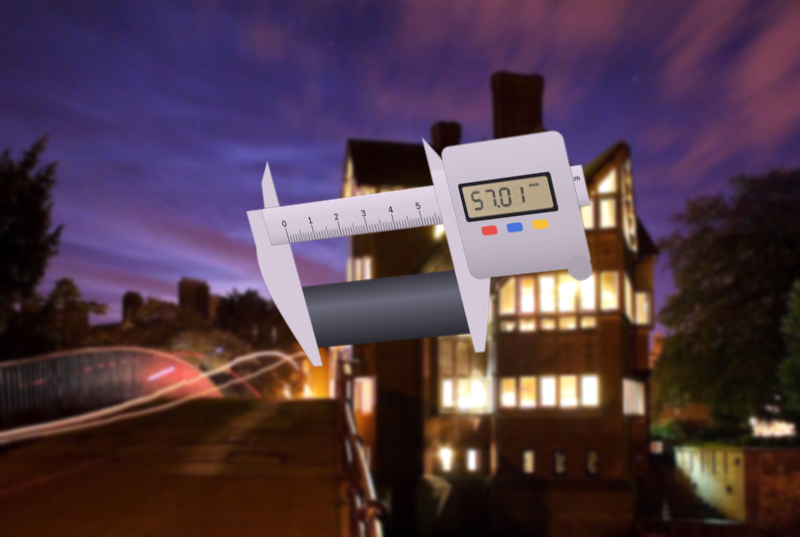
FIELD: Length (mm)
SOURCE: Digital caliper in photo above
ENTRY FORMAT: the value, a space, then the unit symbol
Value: 57.01 mm
